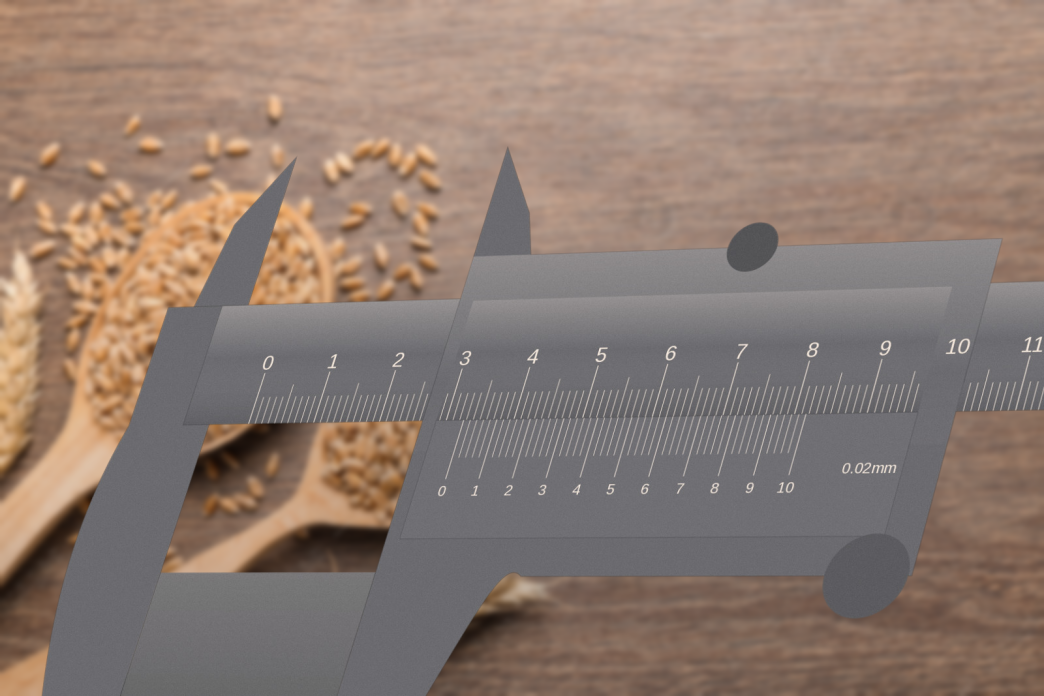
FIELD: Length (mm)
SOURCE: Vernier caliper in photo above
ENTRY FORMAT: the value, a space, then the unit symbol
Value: 32.6 mm
